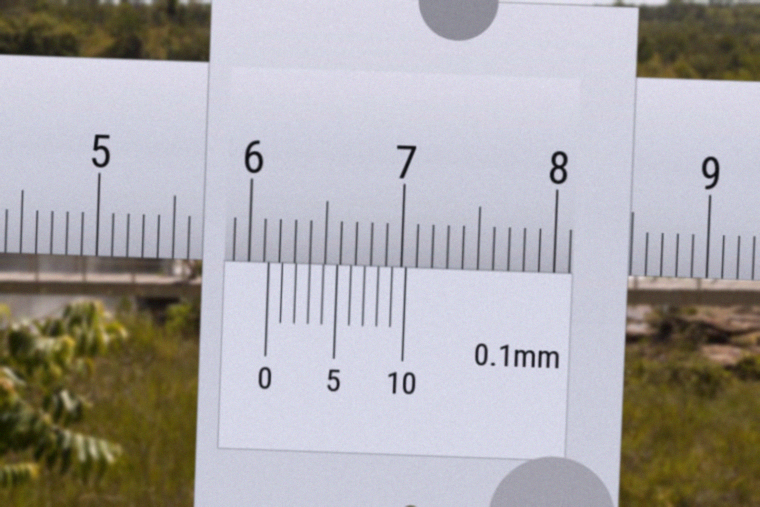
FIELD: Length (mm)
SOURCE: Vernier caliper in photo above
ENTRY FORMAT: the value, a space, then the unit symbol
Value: 61.3 mm
